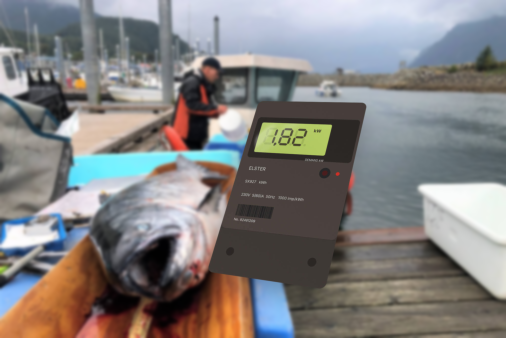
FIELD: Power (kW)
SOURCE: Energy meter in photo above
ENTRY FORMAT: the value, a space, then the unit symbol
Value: 1.82 kW
